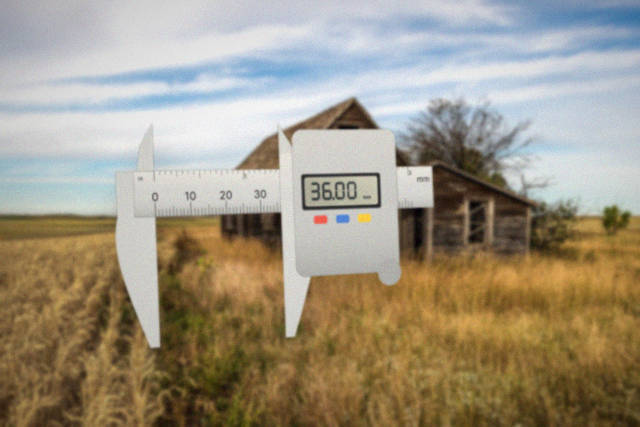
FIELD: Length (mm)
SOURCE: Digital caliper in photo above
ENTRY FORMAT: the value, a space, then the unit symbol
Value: 36.00 mm
